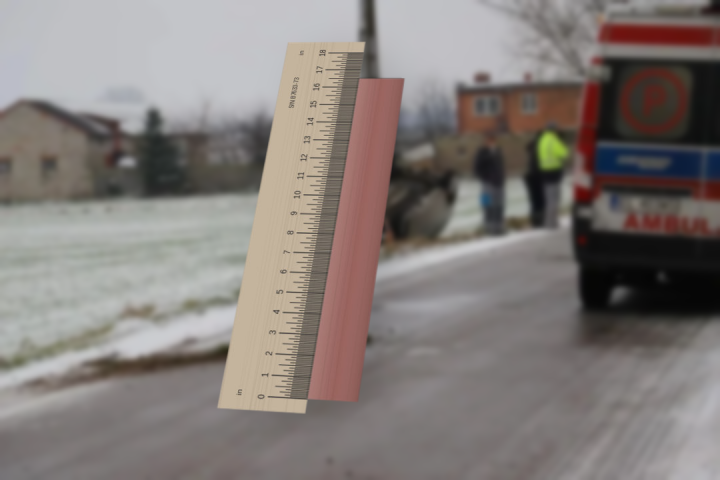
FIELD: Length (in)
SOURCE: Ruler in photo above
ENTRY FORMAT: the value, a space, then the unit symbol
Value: 16.5 in
